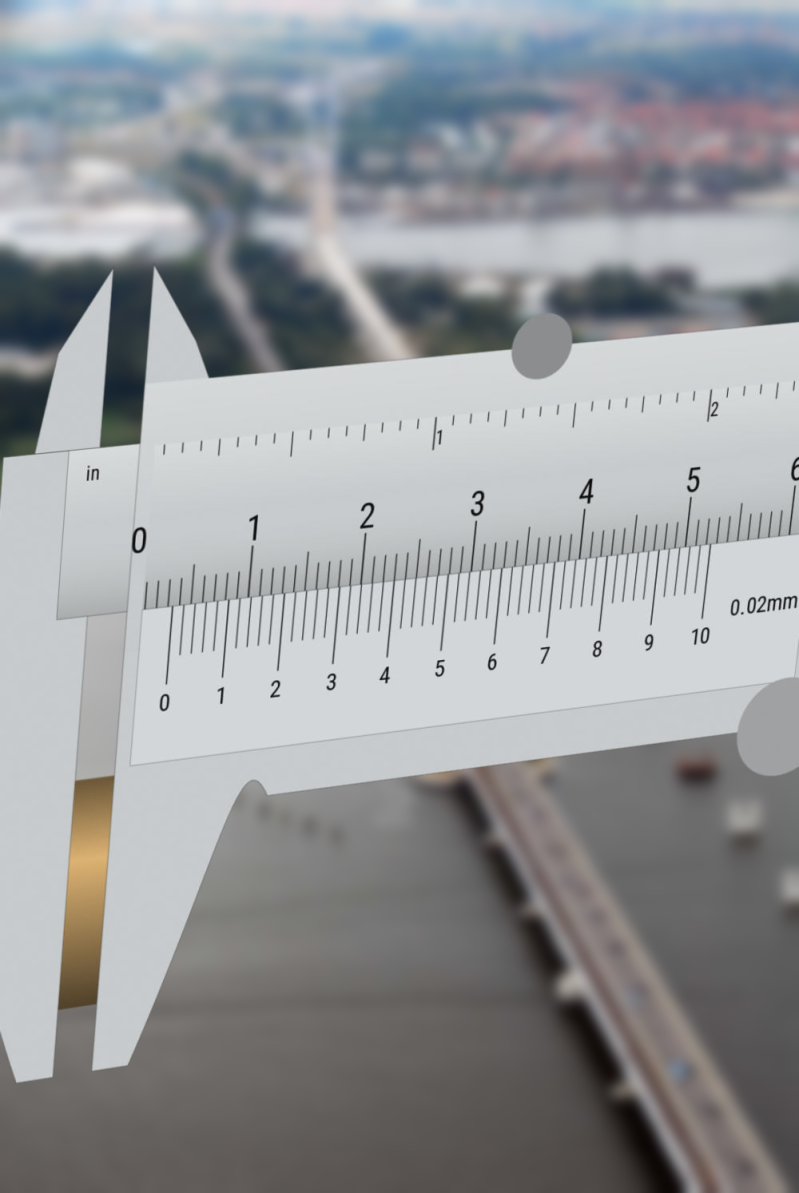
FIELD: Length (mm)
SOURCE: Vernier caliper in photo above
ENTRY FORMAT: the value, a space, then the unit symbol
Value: 3.4 mm
